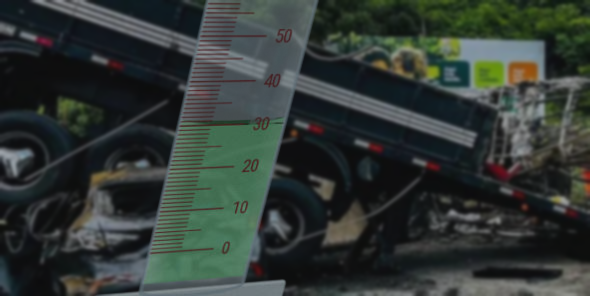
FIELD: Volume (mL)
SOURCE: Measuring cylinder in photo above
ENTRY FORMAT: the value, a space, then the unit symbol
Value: 30 mL
